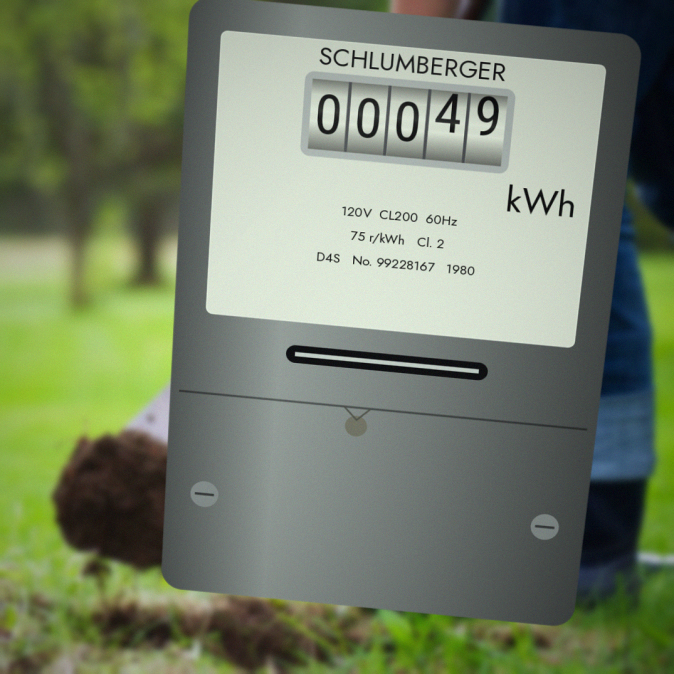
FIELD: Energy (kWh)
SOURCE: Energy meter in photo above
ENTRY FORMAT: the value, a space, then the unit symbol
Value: 49 kWh
